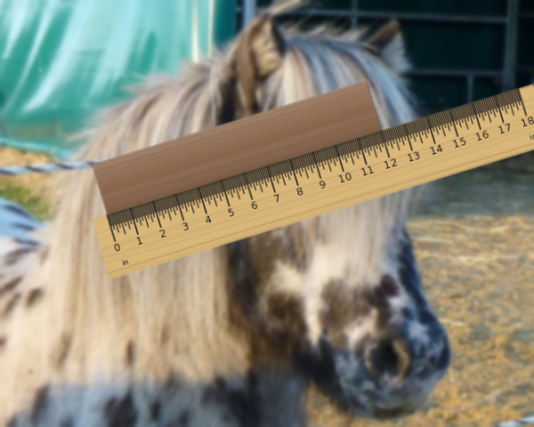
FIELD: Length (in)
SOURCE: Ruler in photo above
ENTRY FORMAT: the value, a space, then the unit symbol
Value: 12 in
